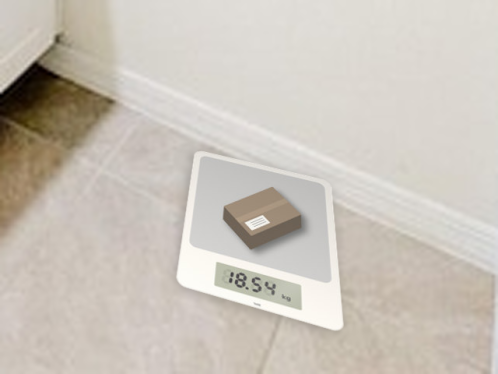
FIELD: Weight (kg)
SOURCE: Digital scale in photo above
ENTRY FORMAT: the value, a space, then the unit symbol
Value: 18.54 kg
